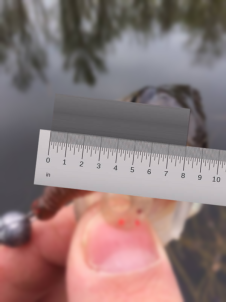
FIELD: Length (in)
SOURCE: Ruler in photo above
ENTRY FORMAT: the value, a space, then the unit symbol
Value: 8 in
